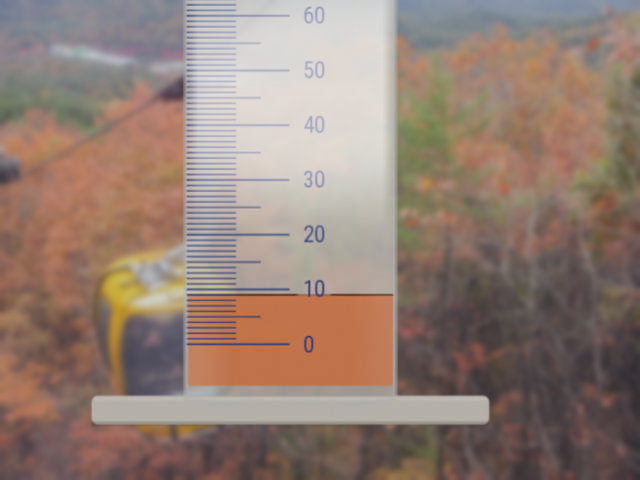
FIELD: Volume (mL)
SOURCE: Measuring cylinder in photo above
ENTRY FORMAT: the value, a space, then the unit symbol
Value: 9 mL
